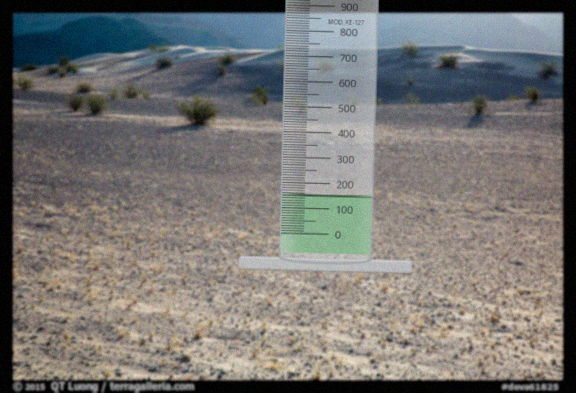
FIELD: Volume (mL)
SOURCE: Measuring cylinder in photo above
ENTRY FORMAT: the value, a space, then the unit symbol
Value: 150 mL
